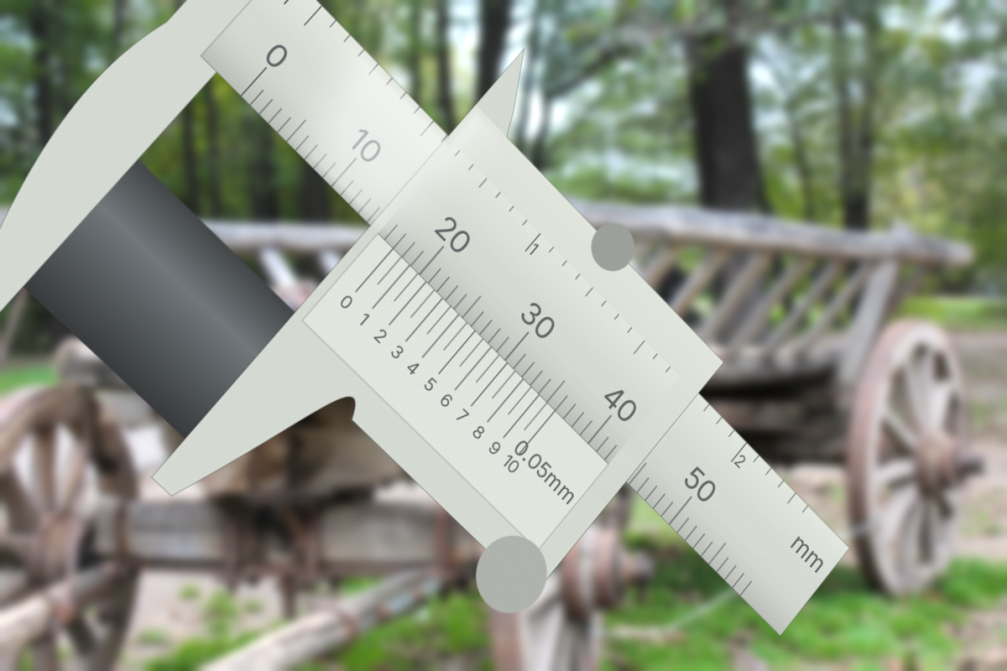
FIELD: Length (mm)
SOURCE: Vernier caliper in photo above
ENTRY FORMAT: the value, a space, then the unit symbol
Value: 17.0 mm
